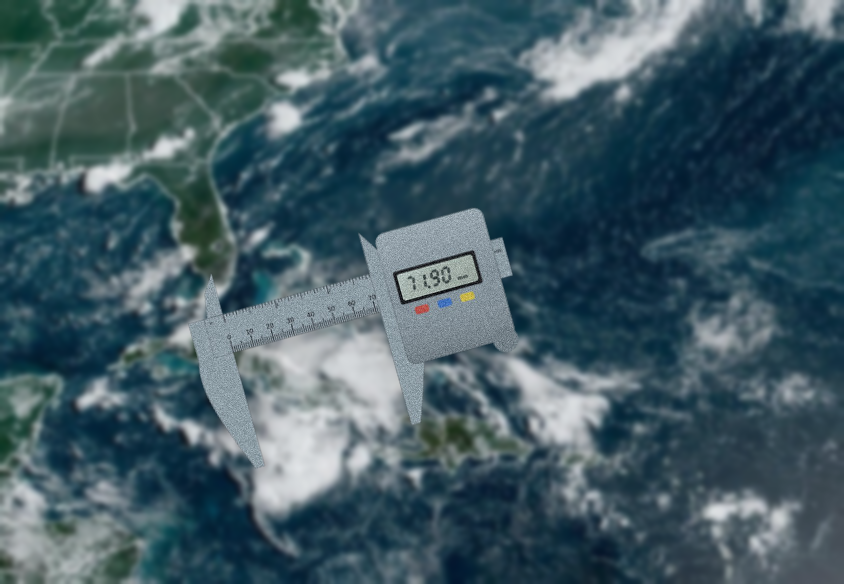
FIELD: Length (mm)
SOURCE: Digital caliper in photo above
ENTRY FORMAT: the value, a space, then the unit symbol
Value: 71.90 mm
